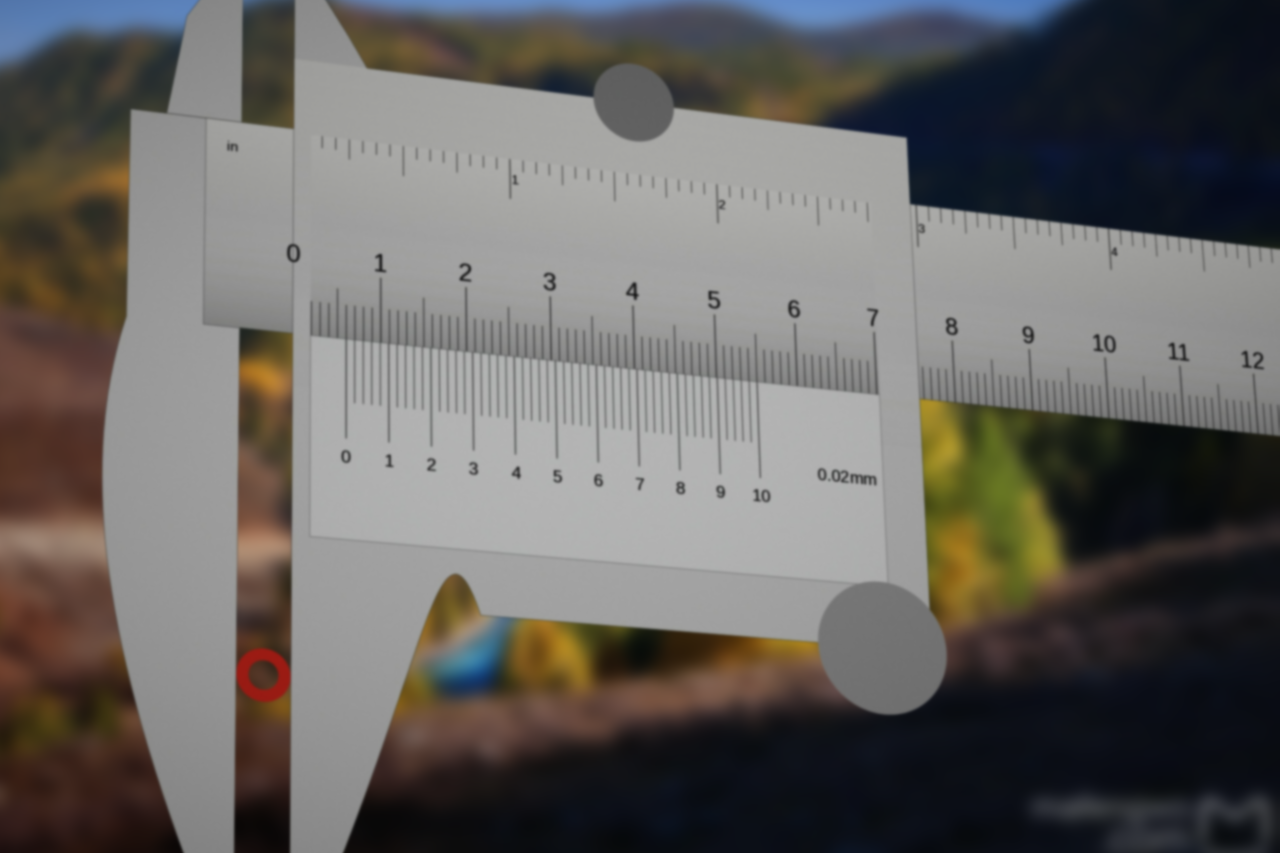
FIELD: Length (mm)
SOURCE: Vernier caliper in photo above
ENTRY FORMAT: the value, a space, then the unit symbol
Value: 6.0 mm
